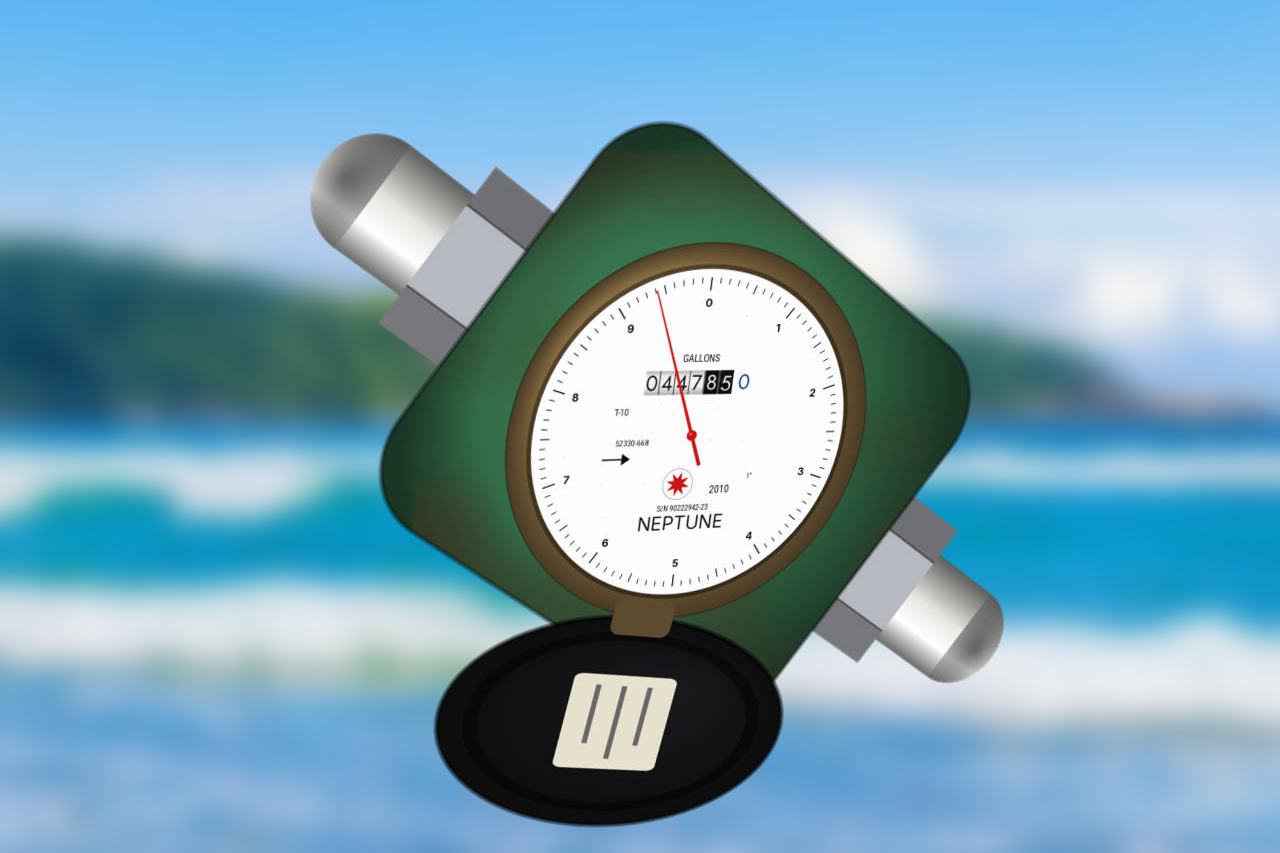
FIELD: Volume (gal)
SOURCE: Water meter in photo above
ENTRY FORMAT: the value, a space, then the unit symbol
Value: 447849.4 gal
